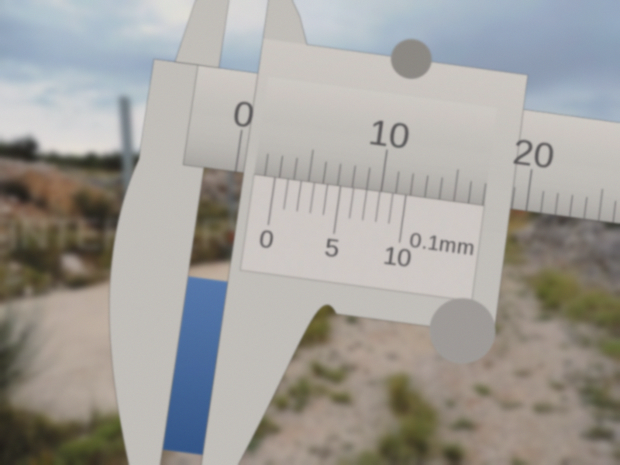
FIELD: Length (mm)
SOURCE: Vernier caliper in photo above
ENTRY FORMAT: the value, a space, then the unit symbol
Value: 2.7 mm
